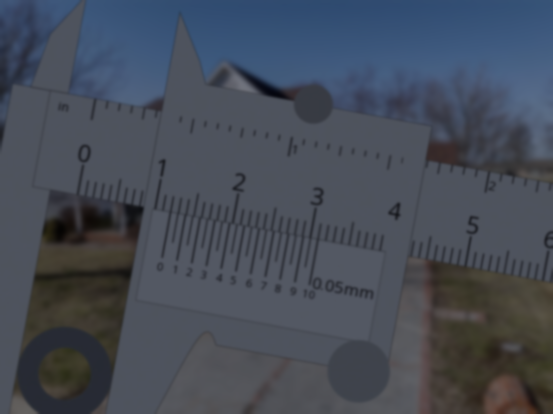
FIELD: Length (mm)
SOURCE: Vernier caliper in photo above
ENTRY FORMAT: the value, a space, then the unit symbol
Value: 12.0 mm
